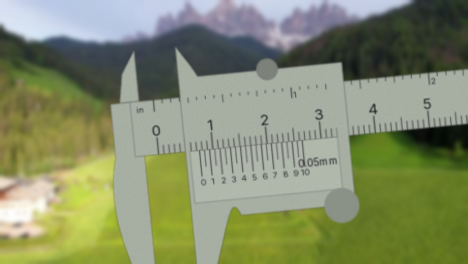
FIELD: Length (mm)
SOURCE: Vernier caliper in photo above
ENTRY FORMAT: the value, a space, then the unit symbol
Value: 7.5 mm
